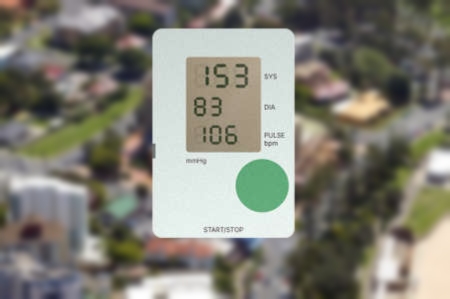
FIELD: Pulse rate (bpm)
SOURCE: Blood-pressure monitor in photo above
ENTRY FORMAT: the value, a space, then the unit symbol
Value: 106 bpm
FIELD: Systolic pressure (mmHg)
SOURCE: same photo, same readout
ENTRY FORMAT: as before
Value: 153 mmHg
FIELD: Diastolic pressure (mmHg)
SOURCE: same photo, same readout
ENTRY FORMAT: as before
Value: 83 mmHg
